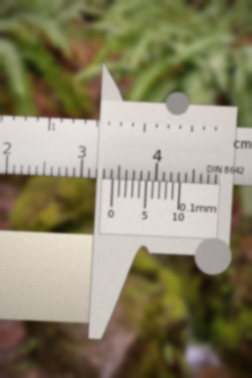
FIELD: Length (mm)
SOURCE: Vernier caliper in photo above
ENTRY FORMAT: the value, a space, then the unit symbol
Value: 34.2 mm
